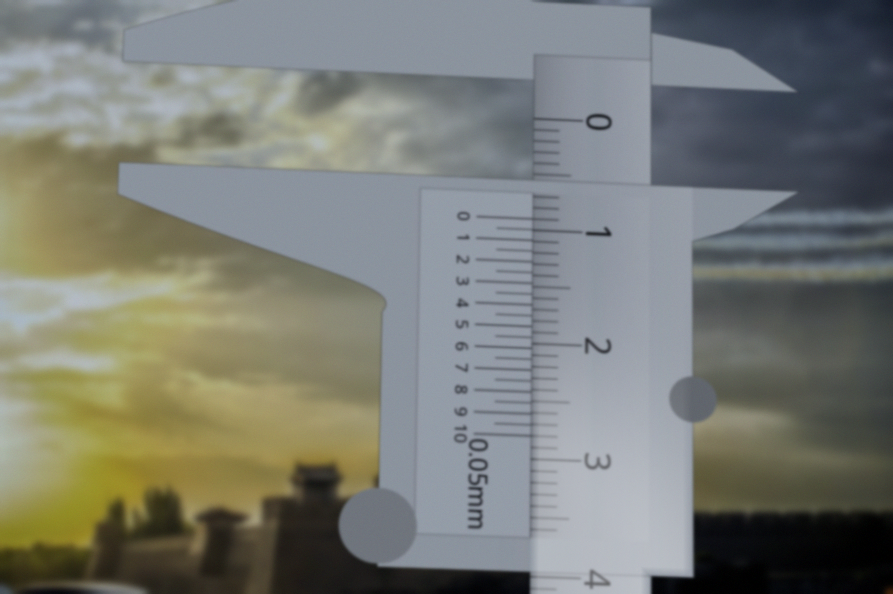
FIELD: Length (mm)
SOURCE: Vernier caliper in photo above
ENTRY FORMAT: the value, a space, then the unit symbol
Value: 9.0 mm
